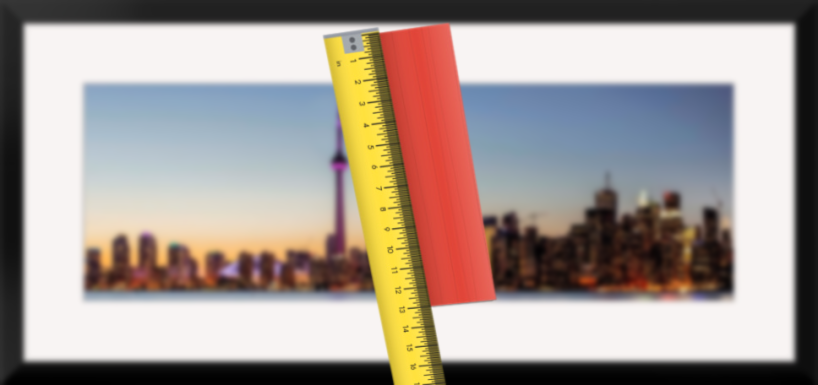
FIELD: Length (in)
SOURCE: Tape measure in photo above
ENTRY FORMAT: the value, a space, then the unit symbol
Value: 13 in
